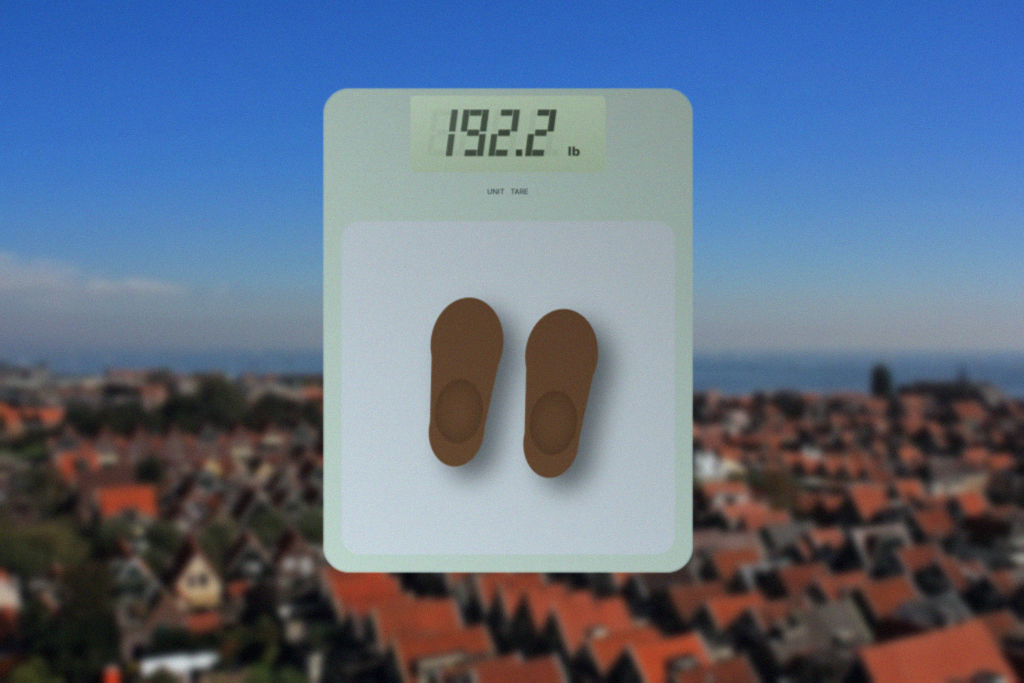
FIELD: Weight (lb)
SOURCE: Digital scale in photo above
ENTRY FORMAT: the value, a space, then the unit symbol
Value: 192.2 lb
